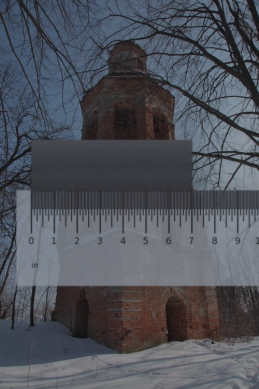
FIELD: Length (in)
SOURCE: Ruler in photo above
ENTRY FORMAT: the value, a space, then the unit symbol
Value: 7 in
